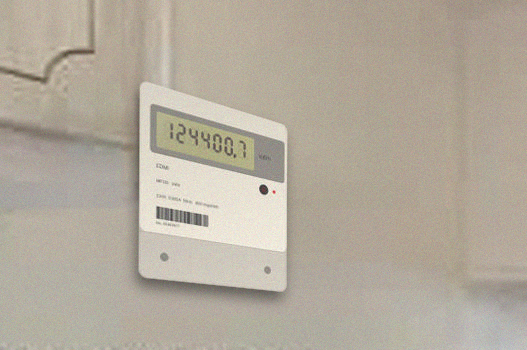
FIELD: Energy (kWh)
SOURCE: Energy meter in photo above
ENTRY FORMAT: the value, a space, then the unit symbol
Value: 124400.7 kWh
